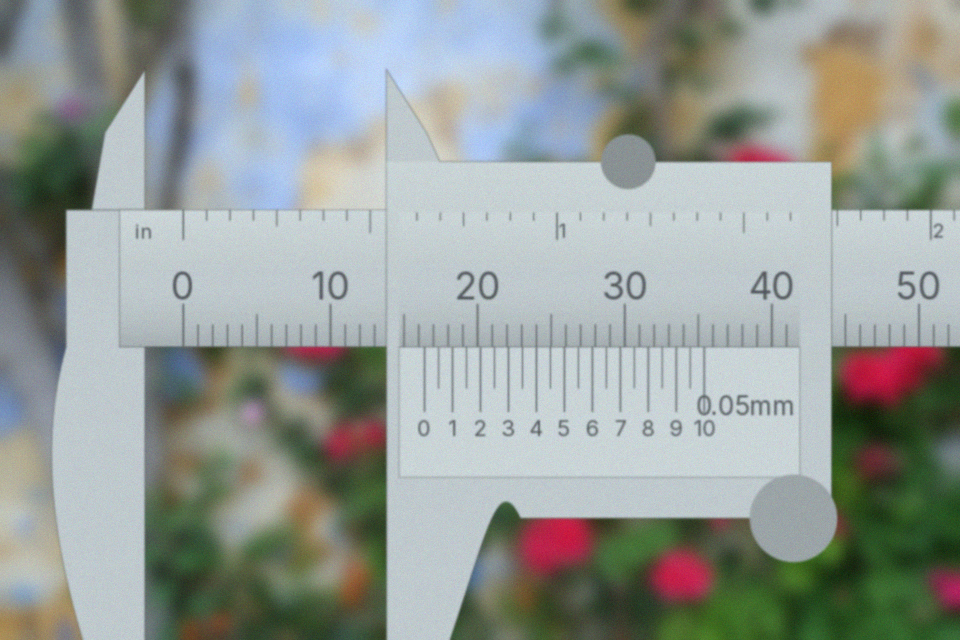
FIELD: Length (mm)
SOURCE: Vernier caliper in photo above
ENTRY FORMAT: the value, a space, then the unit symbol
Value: 16.4 mm
